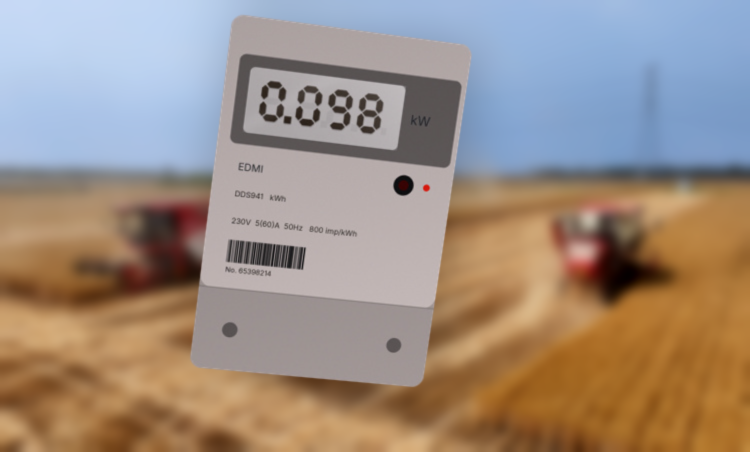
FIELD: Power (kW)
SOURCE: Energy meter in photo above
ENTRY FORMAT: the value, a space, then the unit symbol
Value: 0.098 kW
